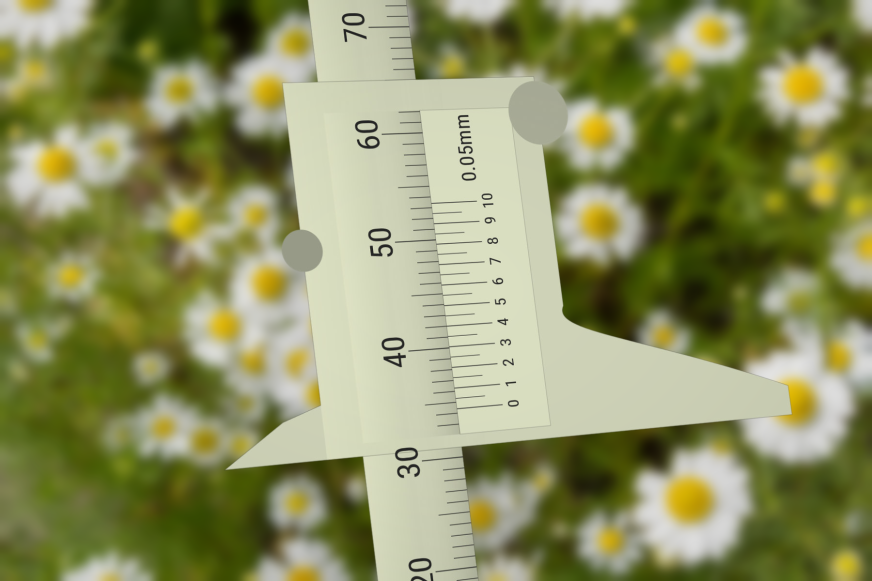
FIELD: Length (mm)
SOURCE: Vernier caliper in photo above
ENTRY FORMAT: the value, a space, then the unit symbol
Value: 34.4 mm
